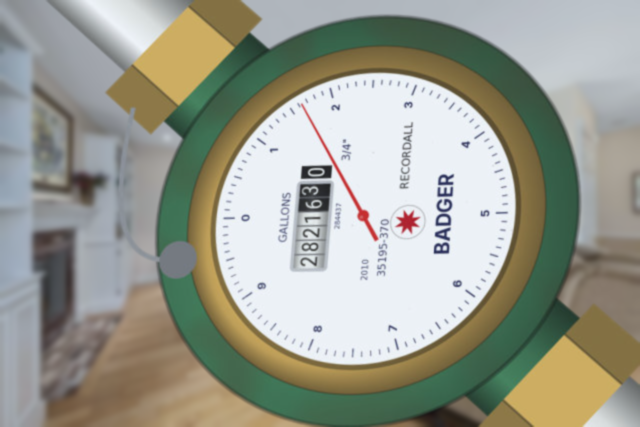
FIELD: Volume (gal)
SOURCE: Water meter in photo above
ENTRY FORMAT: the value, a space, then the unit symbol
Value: 2821631.6 gal
